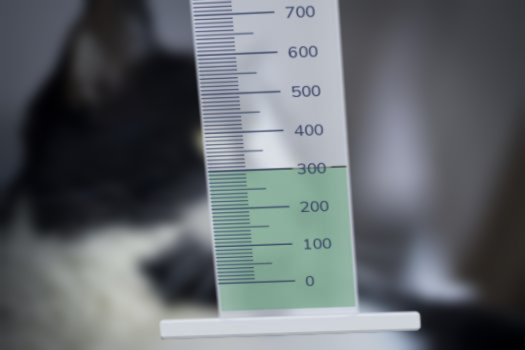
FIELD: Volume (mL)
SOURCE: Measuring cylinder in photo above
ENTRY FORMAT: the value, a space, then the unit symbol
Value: 300 mL
